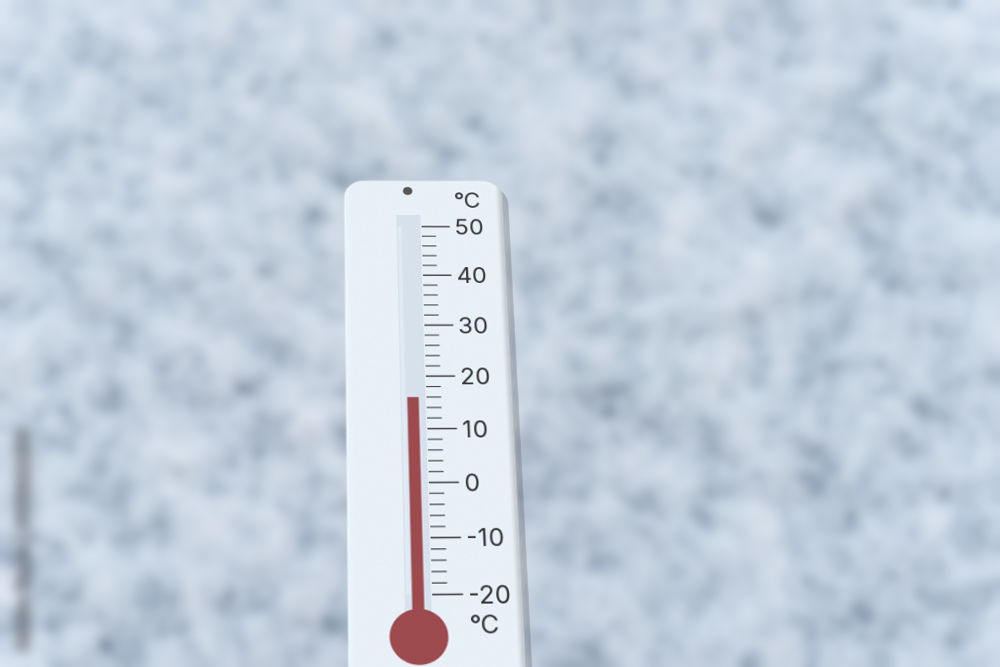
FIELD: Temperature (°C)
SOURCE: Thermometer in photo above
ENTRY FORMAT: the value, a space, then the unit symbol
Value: 16 °C
